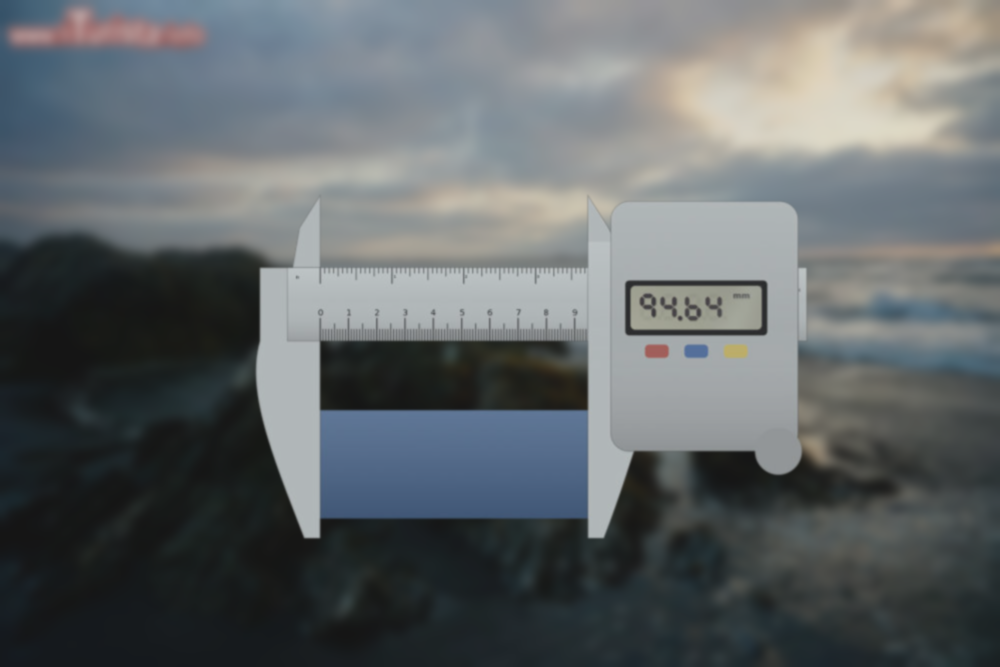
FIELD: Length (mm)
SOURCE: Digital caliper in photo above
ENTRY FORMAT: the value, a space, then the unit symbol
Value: 94.64 mm
